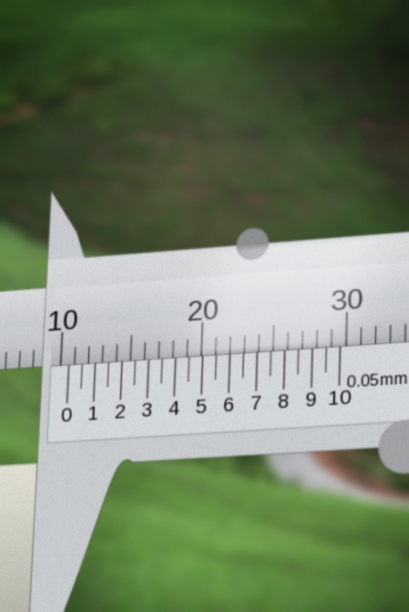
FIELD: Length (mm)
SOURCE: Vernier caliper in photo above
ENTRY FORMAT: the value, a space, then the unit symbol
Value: 10.6 mm
